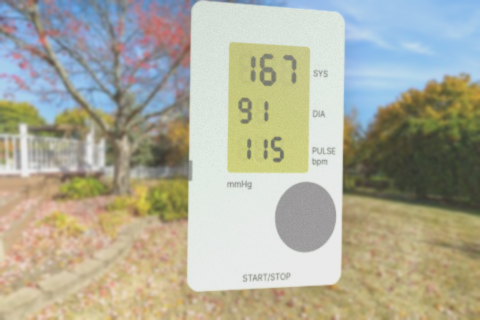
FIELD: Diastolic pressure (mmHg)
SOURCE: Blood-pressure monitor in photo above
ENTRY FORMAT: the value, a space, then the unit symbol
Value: 91 mmHg
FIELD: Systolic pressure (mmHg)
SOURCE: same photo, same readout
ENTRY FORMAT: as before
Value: 167 mmHg
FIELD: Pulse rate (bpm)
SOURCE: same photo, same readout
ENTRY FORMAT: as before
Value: 115 bpm
